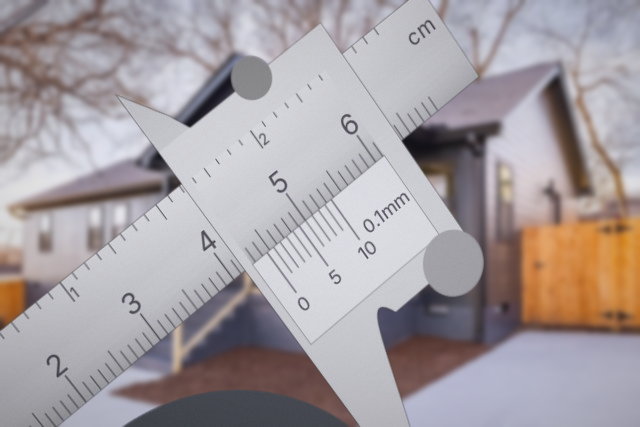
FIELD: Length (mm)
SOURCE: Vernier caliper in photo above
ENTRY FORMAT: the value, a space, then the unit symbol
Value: 44.6 mm
